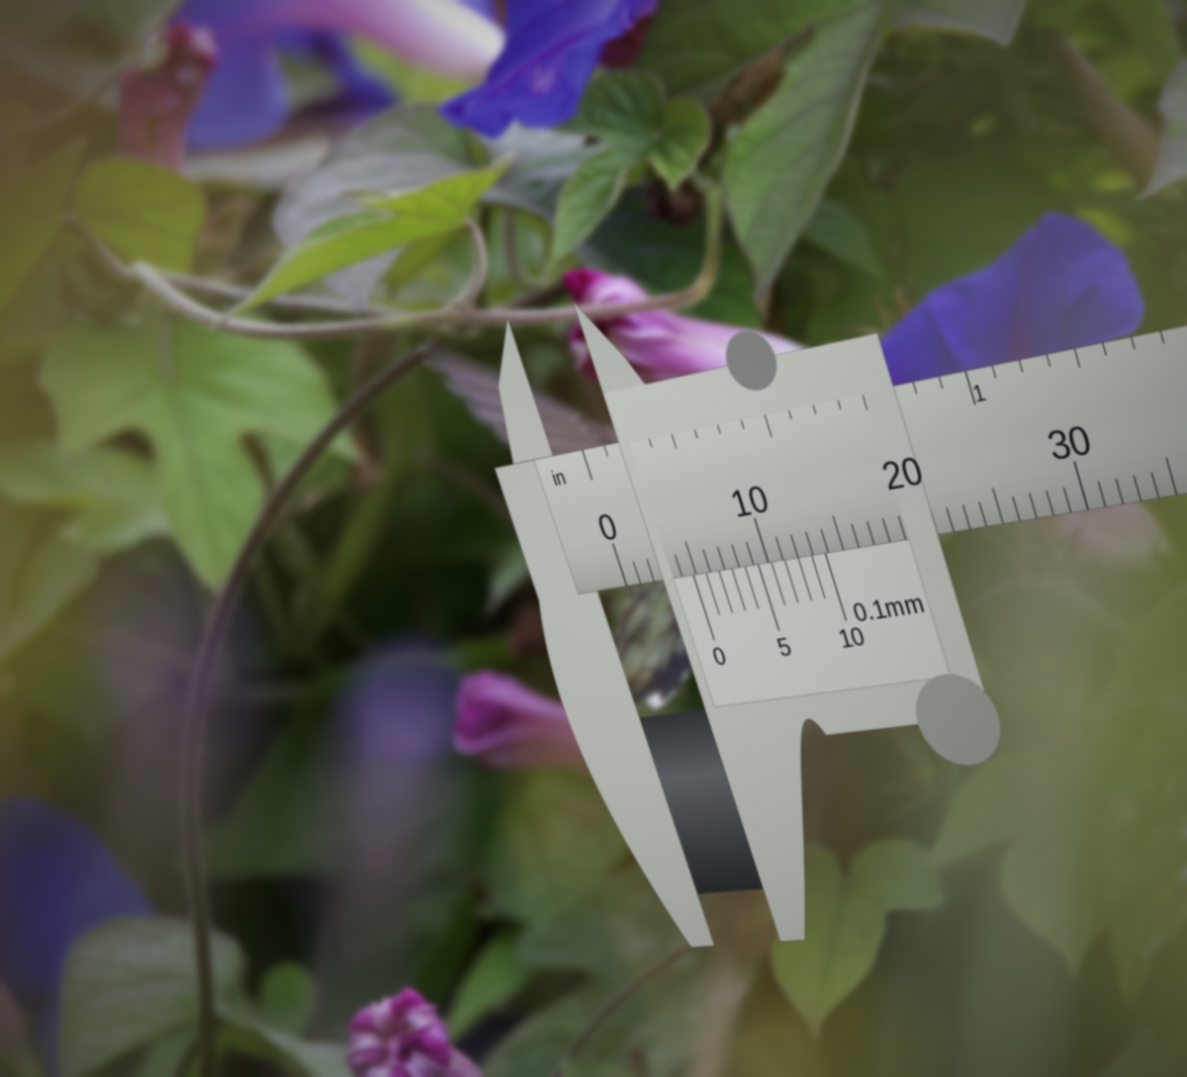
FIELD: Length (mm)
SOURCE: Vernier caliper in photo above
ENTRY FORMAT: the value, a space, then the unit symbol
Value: 4.8 mm
